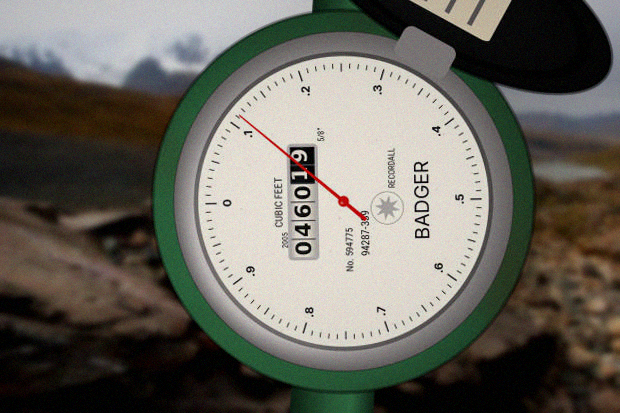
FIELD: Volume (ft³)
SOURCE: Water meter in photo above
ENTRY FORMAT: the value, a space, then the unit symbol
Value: 46019.11 ft³
